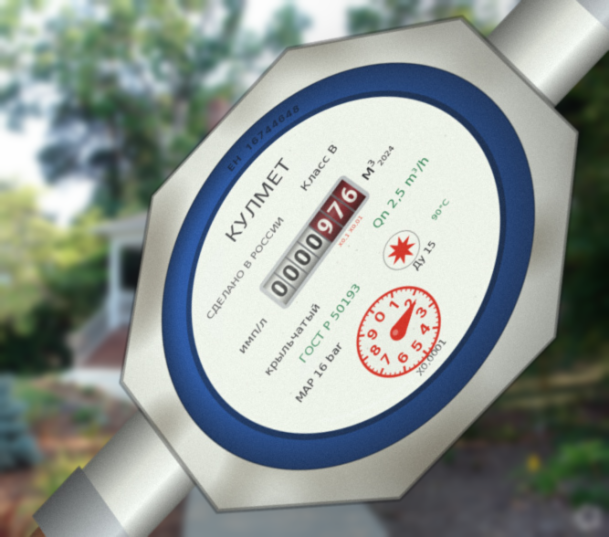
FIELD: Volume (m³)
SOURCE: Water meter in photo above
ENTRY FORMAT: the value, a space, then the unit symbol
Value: 0.9762 m³
